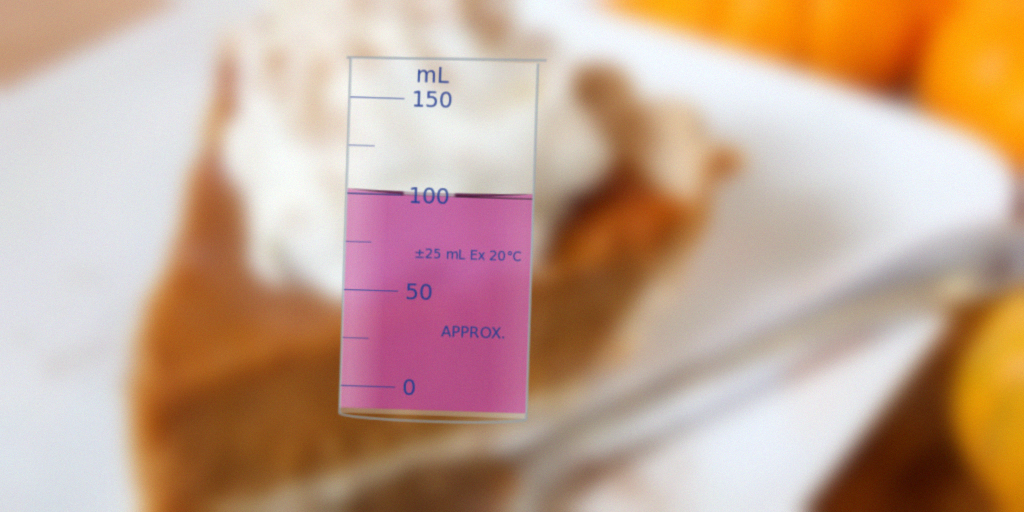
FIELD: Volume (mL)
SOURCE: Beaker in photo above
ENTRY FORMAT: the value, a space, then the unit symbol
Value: 100 mL
